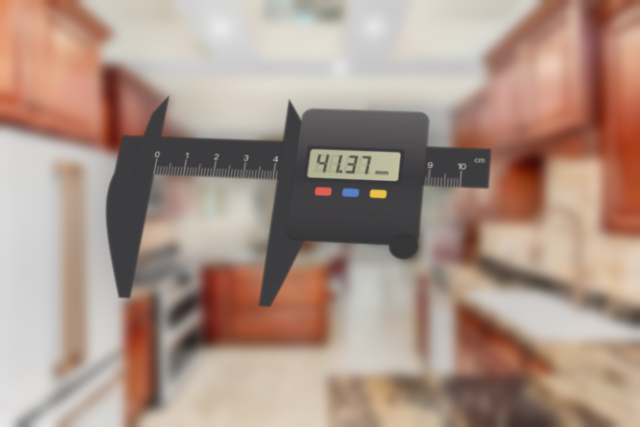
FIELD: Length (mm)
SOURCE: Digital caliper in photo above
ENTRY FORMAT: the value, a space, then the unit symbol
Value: 41.37 mm
